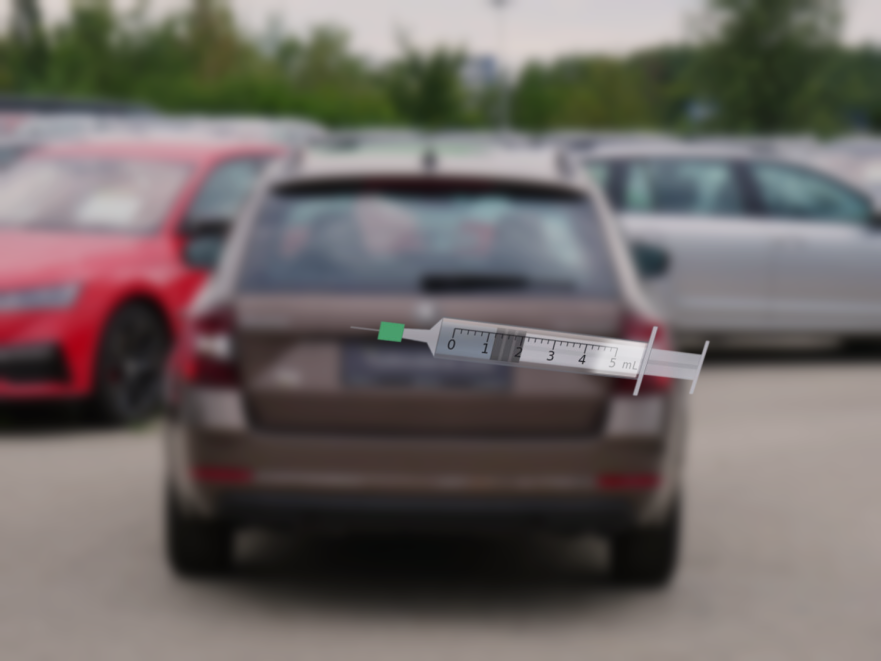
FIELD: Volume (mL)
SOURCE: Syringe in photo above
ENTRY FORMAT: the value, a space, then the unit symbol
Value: 1.2 mL
